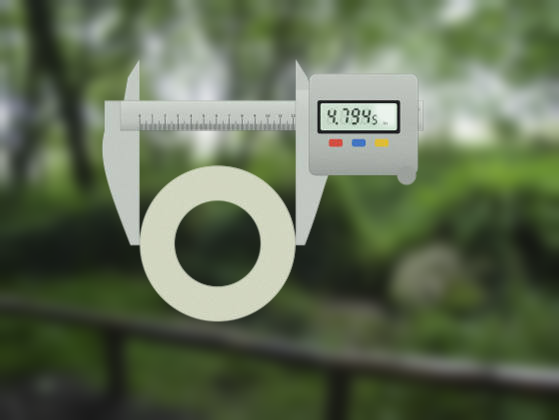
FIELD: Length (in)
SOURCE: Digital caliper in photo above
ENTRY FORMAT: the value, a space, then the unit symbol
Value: 4.7945 in
